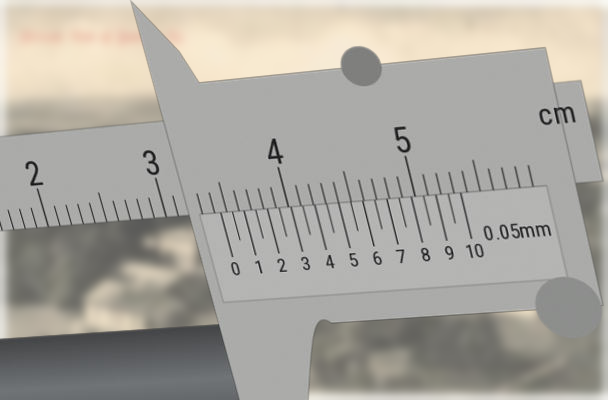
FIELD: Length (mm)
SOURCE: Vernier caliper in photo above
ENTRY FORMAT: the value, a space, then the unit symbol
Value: 34.5 mm
